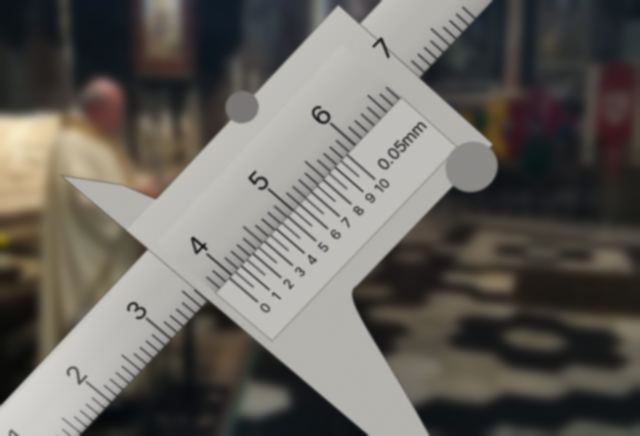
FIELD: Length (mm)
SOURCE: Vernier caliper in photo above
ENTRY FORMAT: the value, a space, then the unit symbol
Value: 39.6 mm
